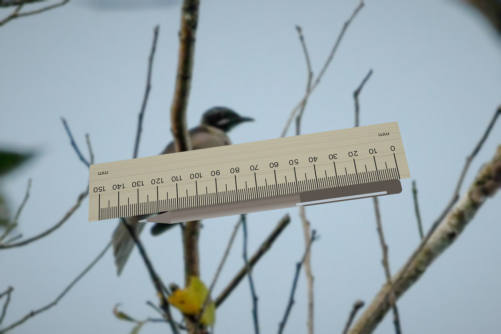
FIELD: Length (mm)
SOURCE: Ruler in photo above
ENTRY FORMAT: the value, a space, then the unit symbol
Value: 130 mm
